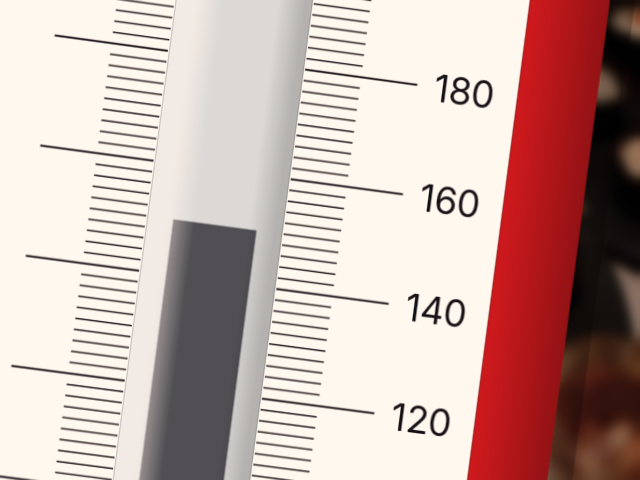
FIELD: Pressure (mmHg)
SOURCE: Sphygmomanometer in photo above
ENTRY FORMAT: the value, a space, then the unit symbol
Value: 150 mmHg
